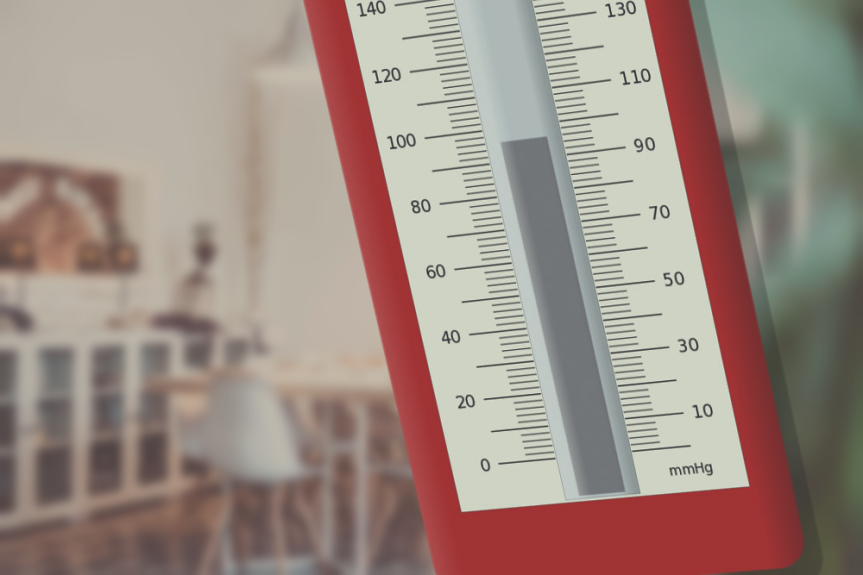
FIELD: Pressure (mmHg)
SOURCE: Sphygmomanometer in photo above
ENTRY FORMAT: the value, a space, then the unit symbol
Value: 96 mmHg
